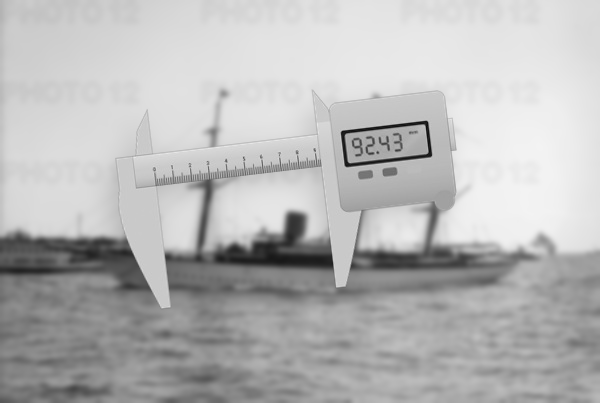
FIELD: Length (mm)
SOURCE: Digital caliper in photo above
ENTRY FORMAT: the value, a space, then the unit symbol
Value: 92.43 mm
